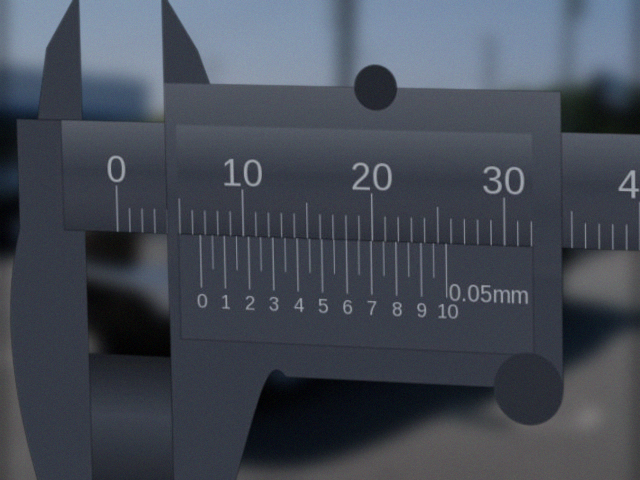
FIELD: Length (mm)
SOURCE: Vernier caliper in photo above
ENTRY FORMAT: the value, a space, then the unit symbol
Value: 6.6 mm
